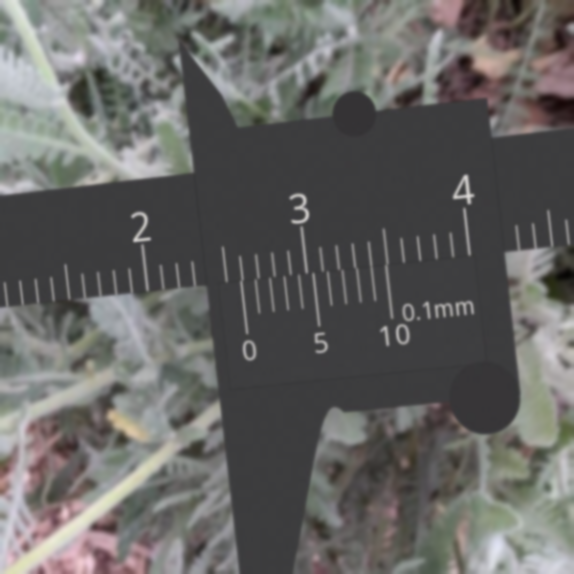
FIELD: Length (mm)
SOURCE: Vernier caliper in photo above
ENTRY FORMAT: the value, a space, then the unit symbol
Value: 25.9 mm
